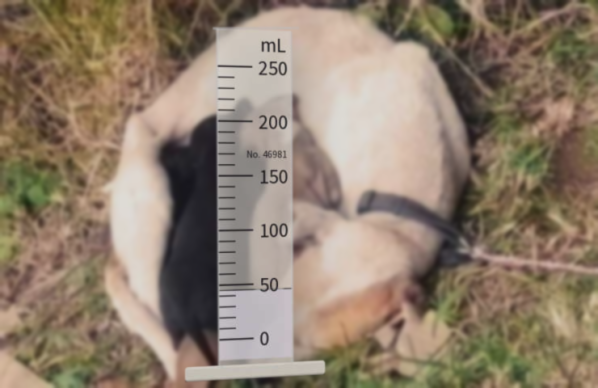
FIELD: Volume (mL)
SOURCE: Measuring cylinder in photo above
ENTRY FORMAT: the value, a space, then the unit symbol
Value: 45 mL
